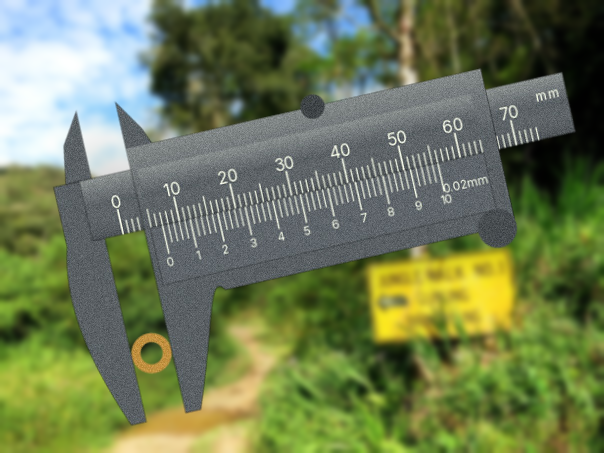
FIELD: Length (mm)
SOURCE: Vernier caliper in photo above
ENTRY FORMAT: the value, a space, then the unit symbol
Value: 7.0 mm
